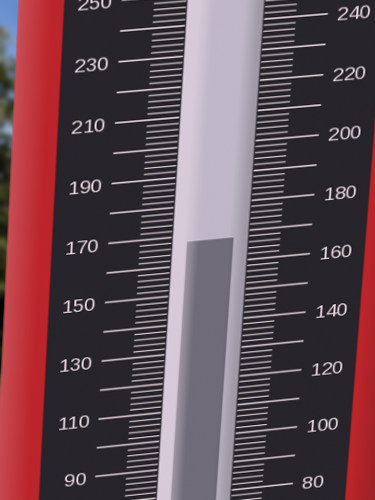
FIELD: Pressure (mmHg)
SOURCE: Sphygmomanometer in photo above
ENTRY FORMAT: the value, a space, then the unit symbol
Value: 168 mmHg
